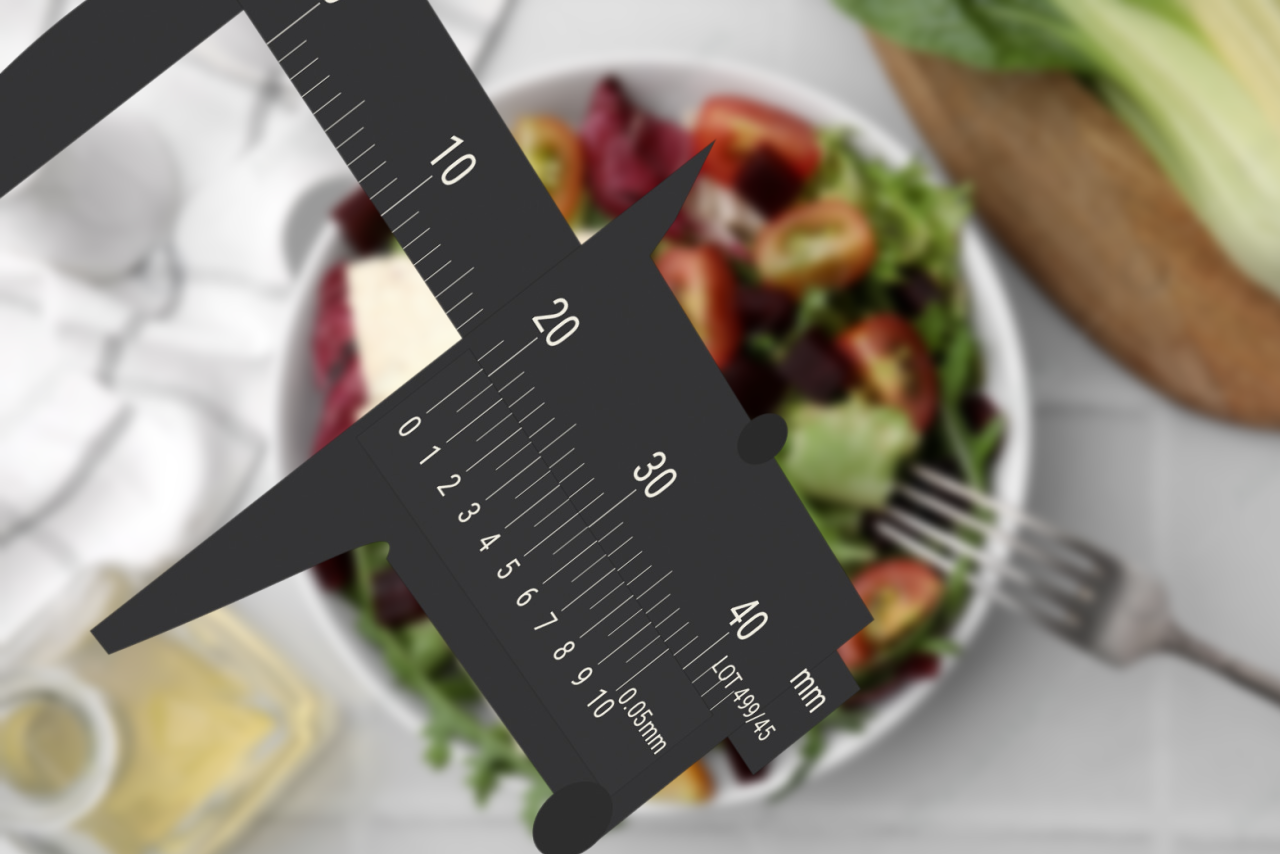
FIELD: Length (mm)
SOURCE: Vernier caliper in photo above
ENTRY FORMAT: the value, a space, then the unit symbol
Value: 19.5 mm
